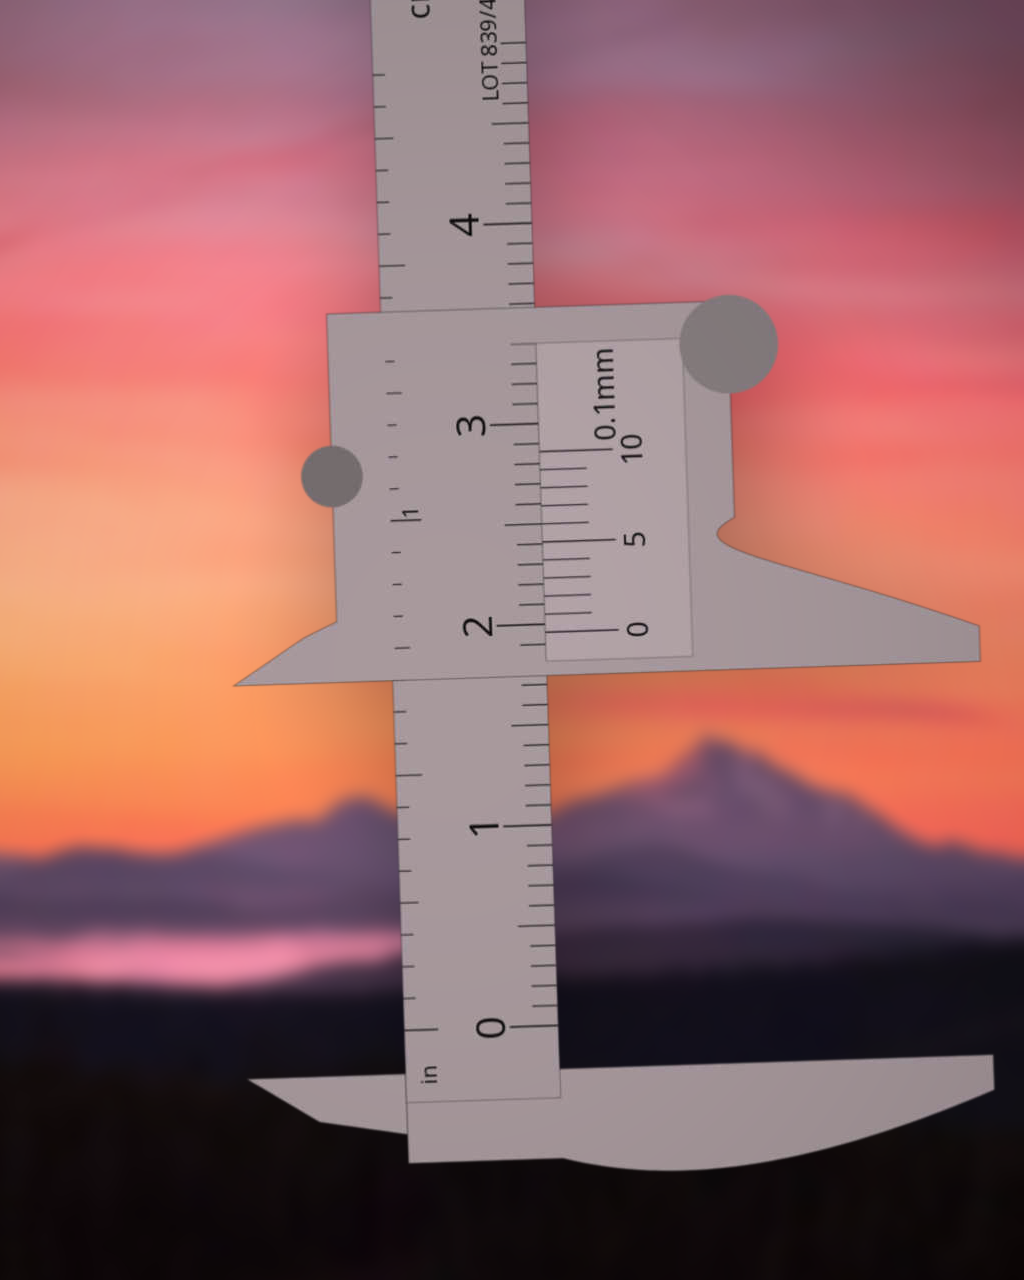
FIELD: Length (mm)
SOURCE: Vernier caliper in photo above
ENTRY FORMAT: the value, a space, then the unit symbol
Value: 19.6 mm
